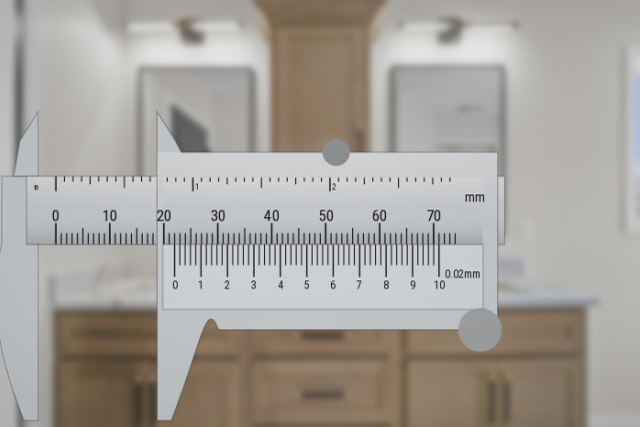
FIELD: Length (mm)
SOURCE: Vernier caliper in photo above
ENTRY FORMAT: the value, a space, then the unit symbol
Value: 22.0 mm
